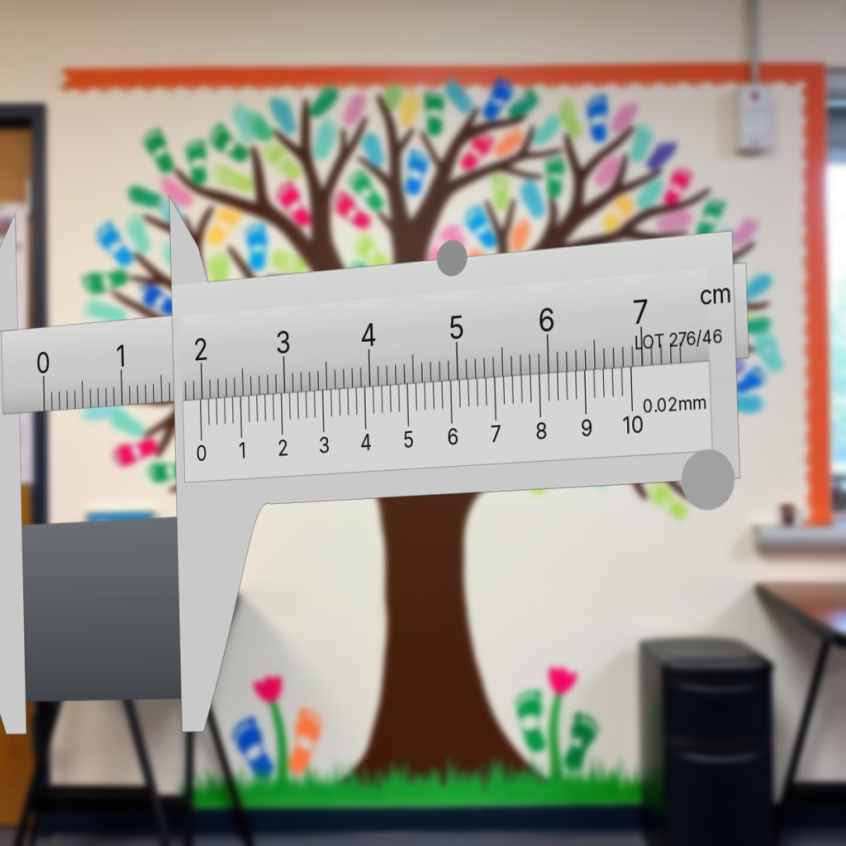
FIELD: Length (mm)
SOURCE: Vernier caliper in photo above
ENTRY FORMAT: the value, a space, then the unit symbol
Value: 19.8 mm
